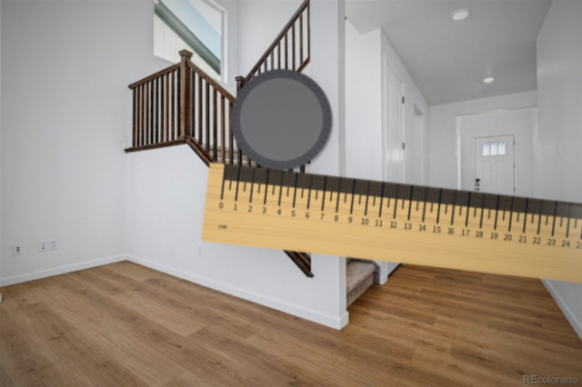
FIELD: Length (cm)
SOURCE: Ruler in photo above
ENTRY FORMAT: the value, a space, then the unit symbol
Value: 7 cm
